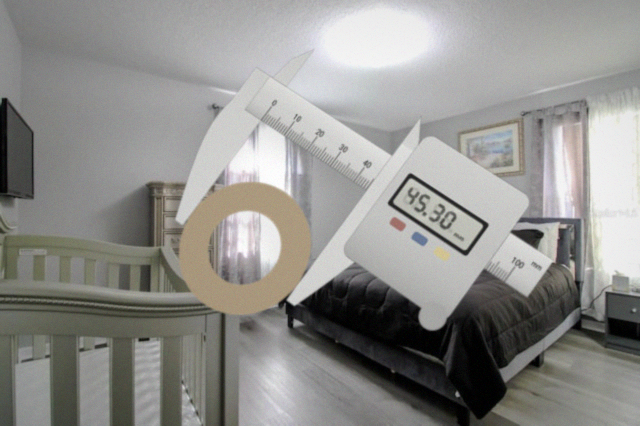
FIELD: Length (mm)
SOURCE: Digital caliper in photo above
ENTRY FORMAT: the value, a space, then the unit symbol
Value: 45.30 mm
